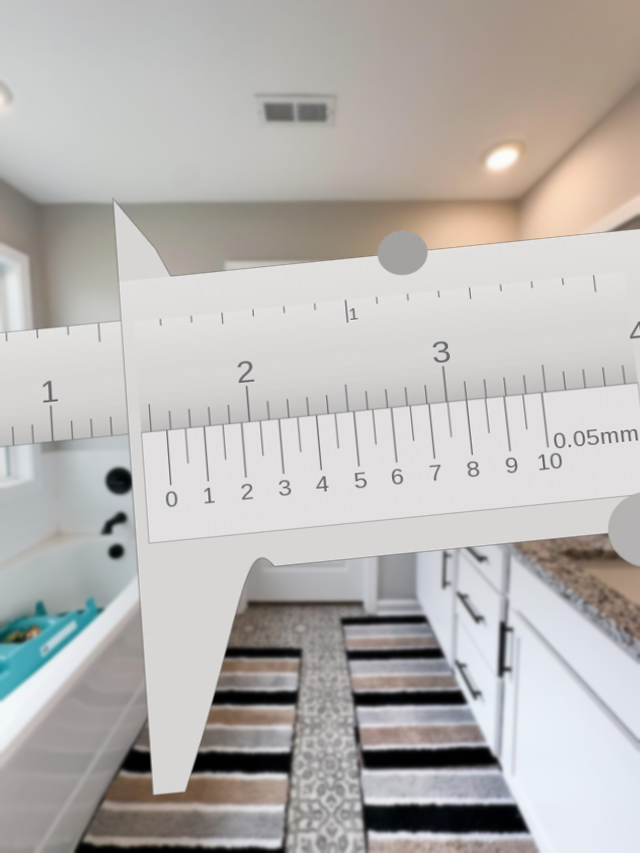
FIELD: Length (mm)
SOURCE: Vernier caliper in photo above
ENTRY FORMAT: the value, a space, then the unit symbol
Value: 15.8 mm
